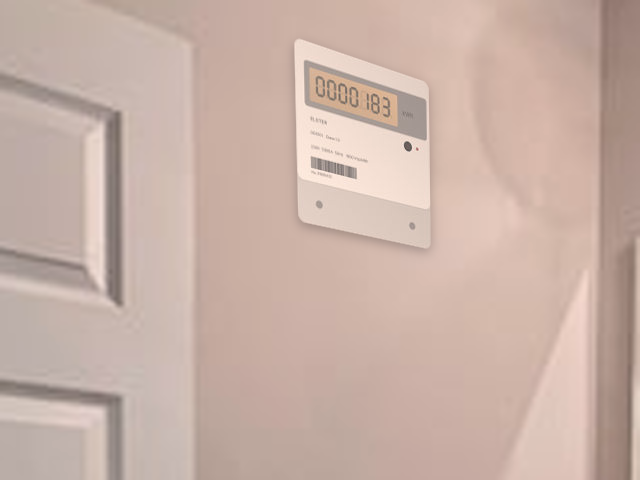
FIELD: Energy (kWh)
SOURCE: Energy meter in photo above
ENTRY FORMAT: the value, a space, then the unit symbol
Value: 183 kWh
